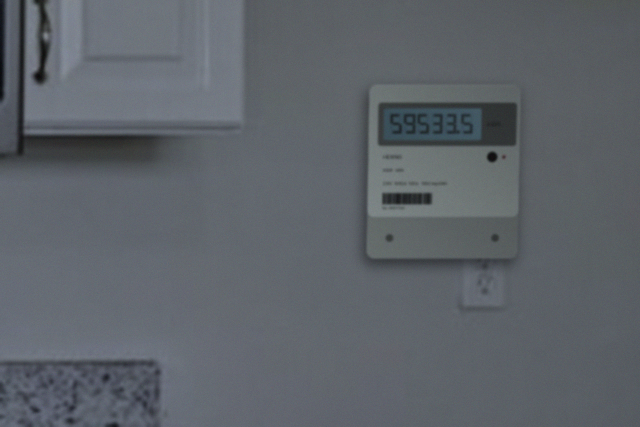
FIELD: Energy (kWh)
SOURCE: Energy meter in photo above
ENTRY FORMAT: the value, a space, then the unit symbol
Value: 59533.5 kWh
